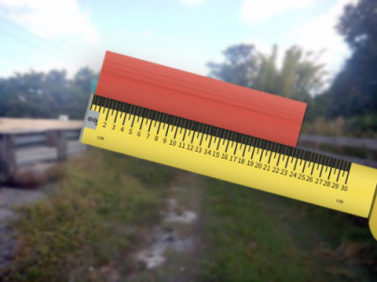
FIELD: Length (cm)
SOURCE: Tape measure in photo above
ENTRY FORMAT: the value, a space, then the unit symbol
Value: 23.5 cm
